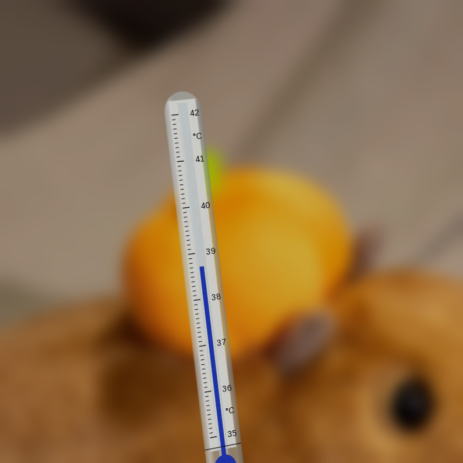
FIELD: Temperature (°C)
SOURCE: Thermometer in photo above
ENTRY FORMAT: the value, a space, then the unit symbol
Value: 38.7 °C
